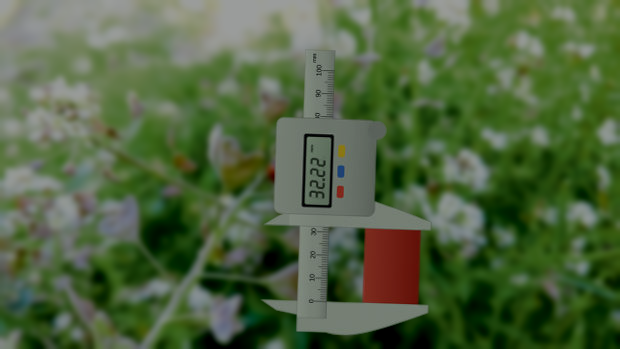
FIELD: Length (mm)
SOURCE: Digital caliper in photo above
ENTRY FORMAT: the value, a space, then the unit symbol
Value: 32.22 mm
